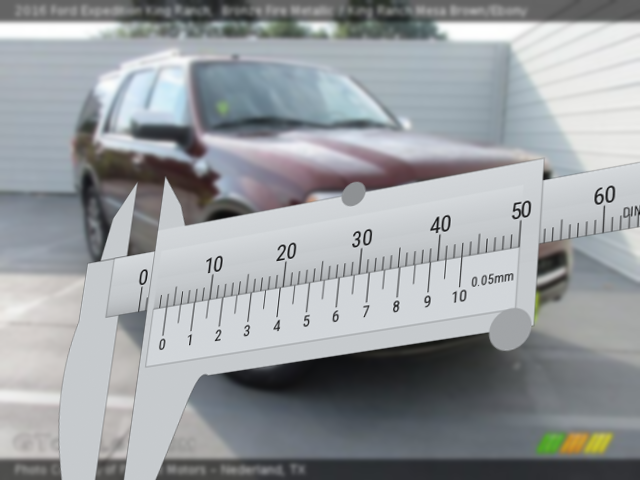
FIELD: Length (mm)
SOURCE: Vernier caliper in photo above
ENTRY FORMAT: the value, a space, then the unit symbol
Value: 4.0 mm
